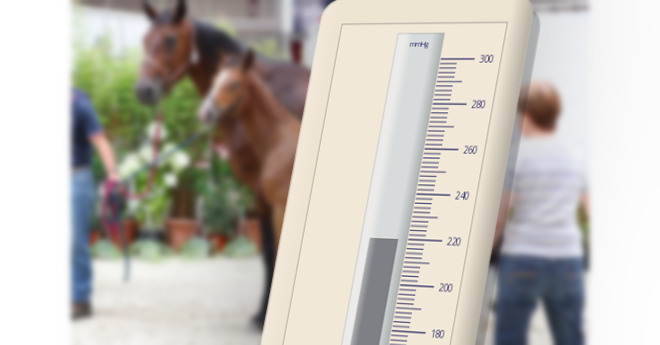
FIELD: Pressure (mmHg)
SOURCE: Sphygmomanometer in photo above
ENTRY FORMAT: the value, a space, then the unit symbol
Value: 220 mmHg
